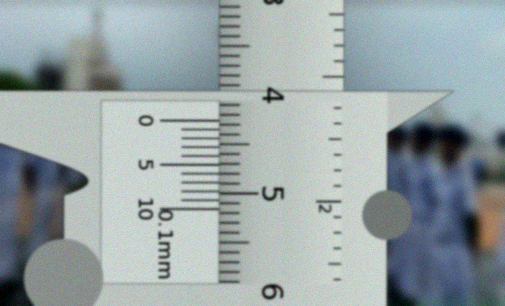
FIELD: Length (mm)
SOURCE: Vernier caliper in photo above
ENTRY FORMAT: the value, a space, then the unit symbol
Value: 42.6 mm
